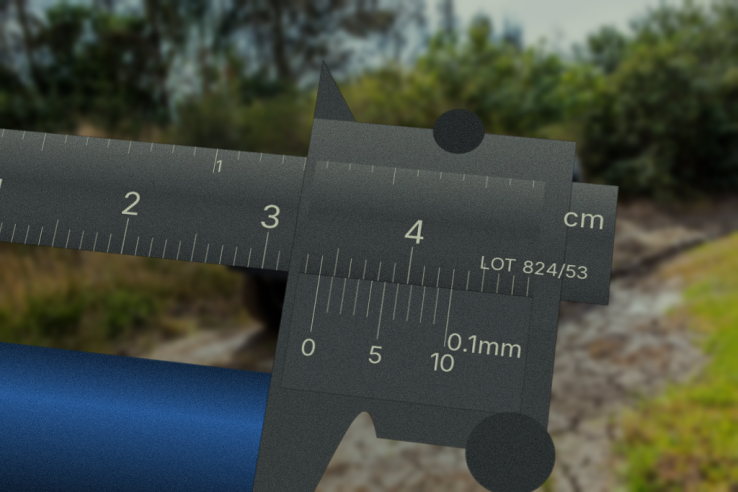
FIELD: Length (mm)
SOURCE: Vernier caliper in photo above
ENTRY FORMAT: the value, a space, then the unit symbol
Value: 34.0 mm
